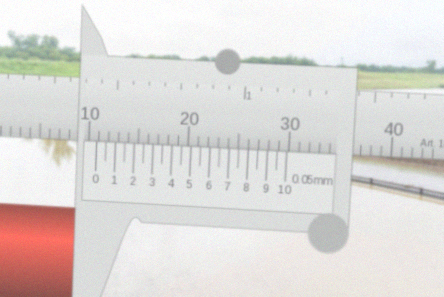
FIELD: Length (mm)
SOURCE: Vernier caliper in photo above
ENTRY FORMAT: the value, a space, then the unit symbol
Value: 10.8 mm
